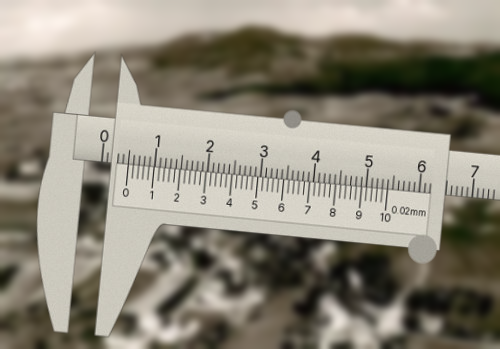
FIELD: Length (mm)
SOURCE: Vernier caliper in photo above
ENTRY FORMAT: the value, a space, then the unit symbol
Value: 5.0 mm
